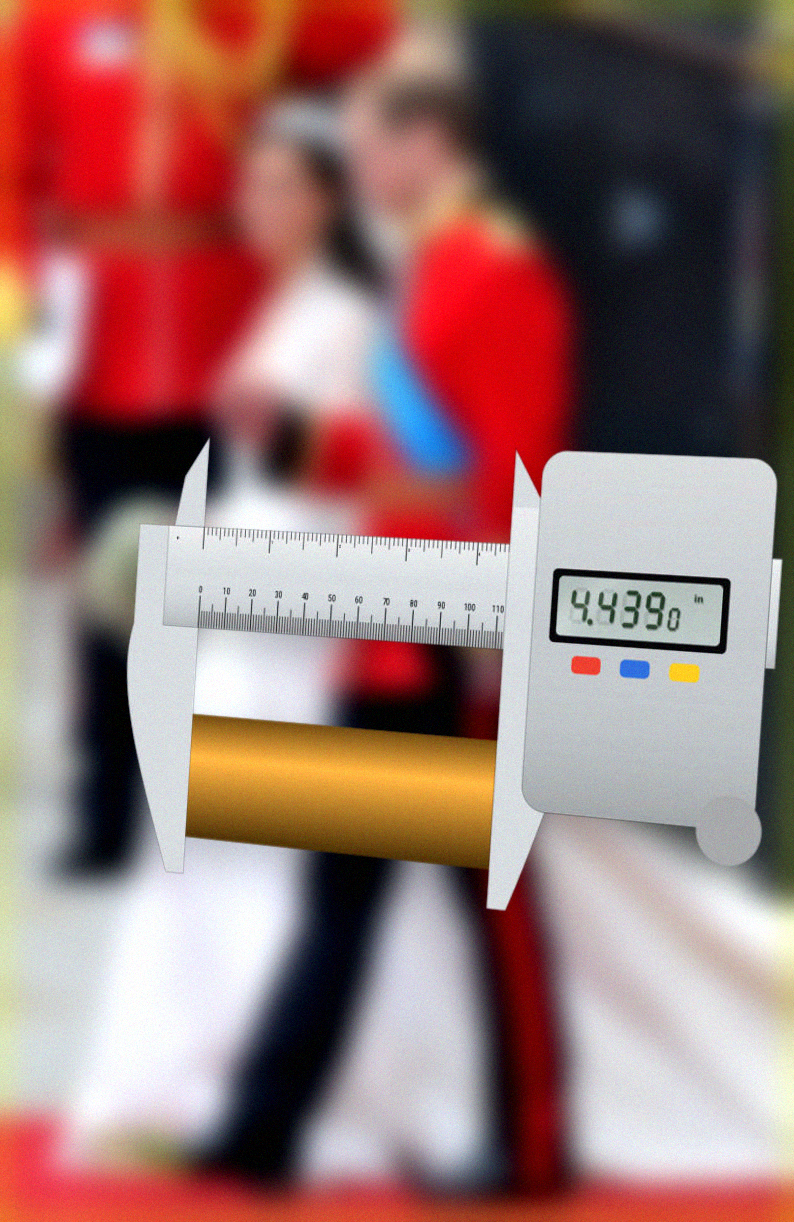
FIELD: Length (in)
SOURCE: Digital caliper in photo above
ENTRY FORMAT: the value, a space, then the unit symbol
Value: 4.4390 in
